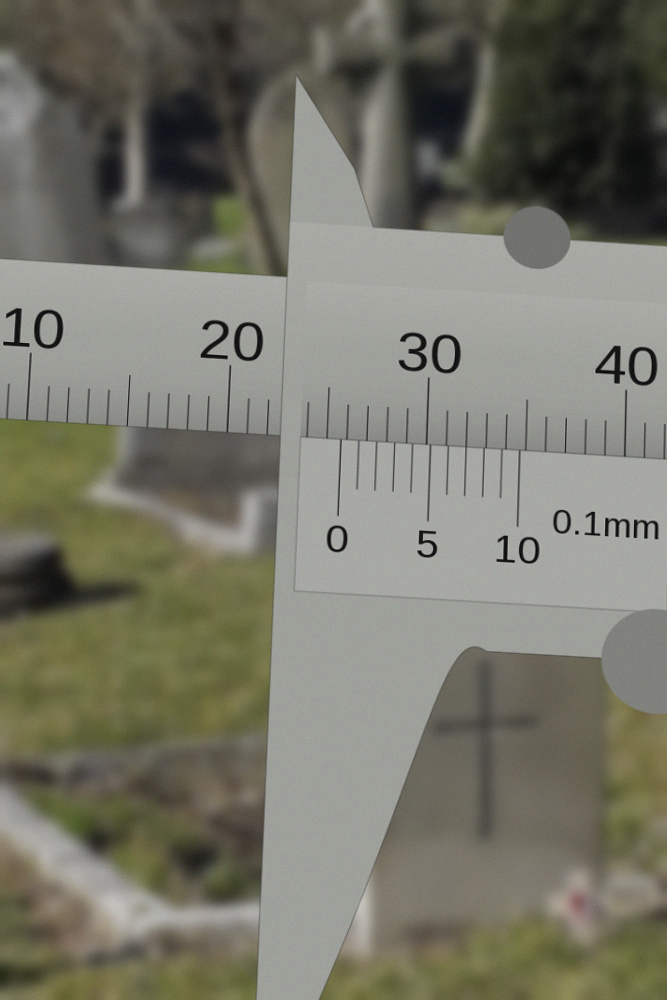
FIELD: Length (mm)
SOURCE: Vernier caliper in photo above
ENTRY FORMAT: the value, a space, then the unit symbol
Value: 25.7 mm
